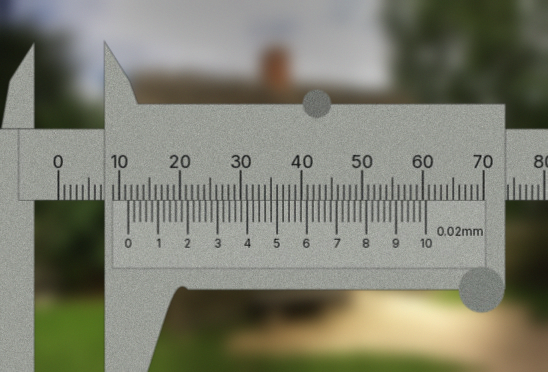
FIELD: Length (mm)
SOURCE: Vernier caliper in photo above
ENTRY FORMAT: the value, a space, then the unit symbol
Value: 11.5 mm
